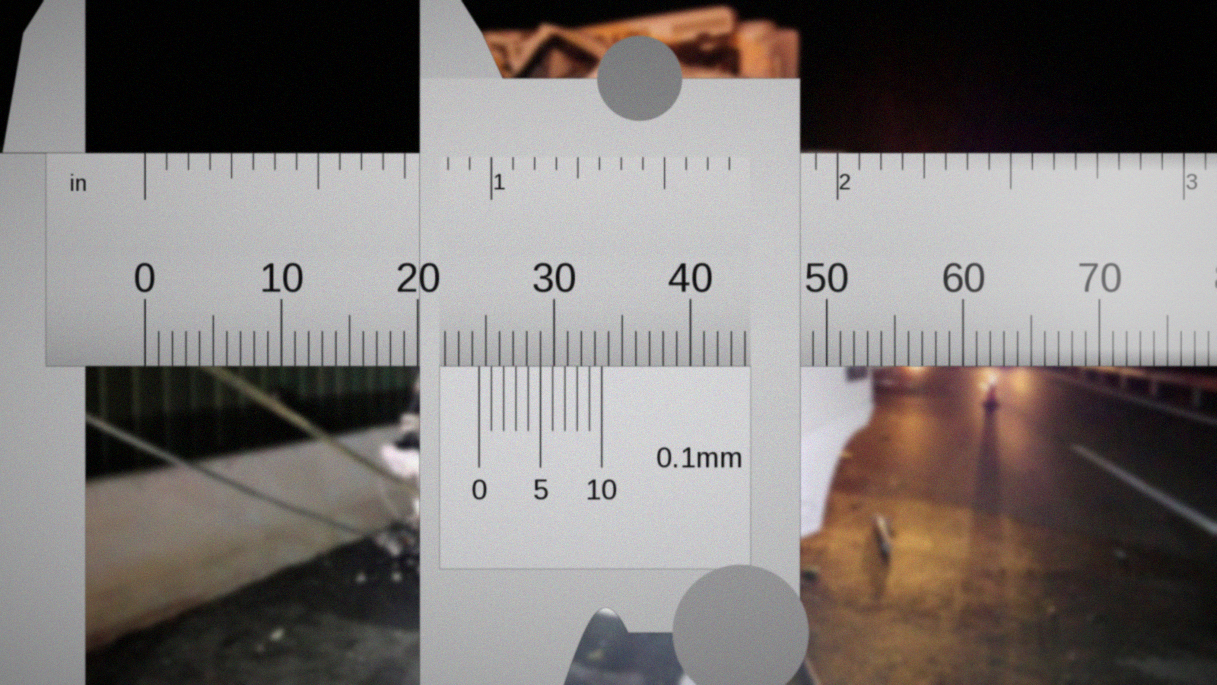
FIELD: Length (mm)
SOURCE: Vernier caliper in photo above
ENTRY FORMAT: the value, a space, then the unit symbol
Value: 24.5 mm
